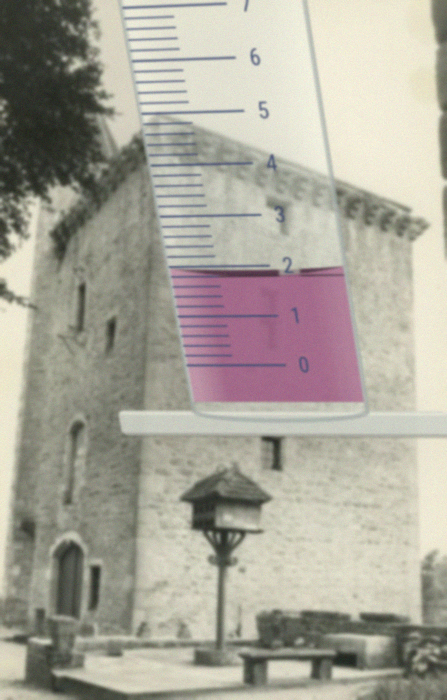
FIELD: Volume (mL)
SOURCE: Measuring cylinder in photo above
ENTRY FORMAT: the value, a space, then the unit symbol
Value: 1.8 mL
